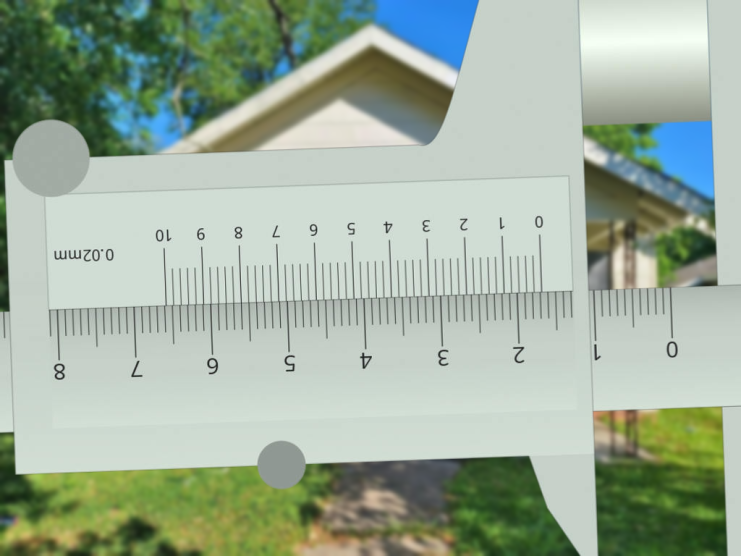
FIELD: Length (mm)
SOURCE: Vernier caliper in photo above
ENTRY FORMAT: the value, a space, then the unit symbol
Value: 16.8 mm
